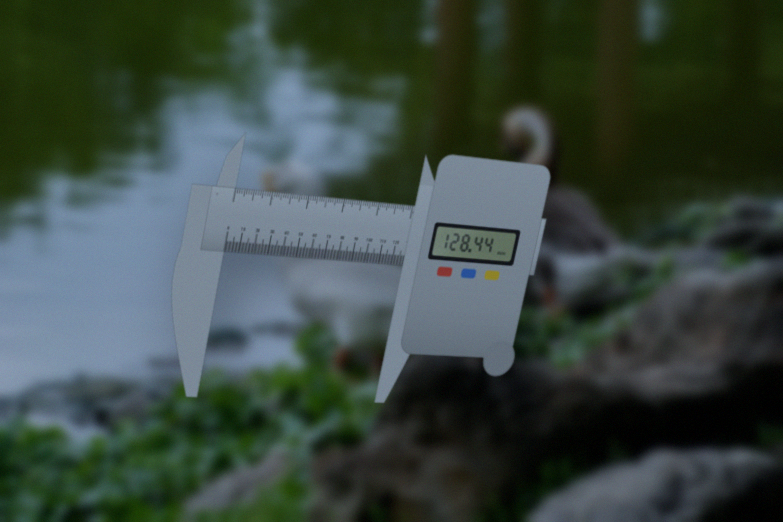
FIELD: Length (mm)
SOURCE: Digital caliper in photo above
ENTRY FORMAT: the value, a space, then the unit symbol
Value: 128.44 mm
